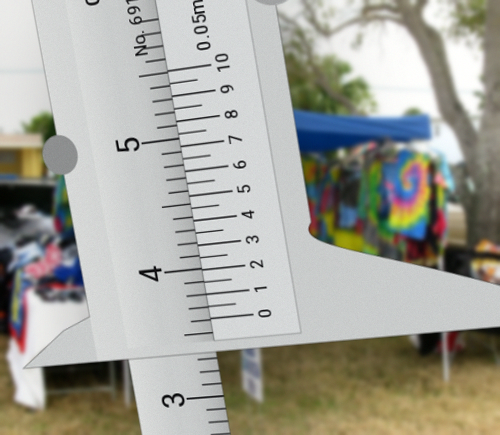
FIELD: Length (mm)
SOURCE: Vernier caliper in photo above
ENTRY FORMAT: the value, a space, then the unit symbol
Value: 36.1 mm
